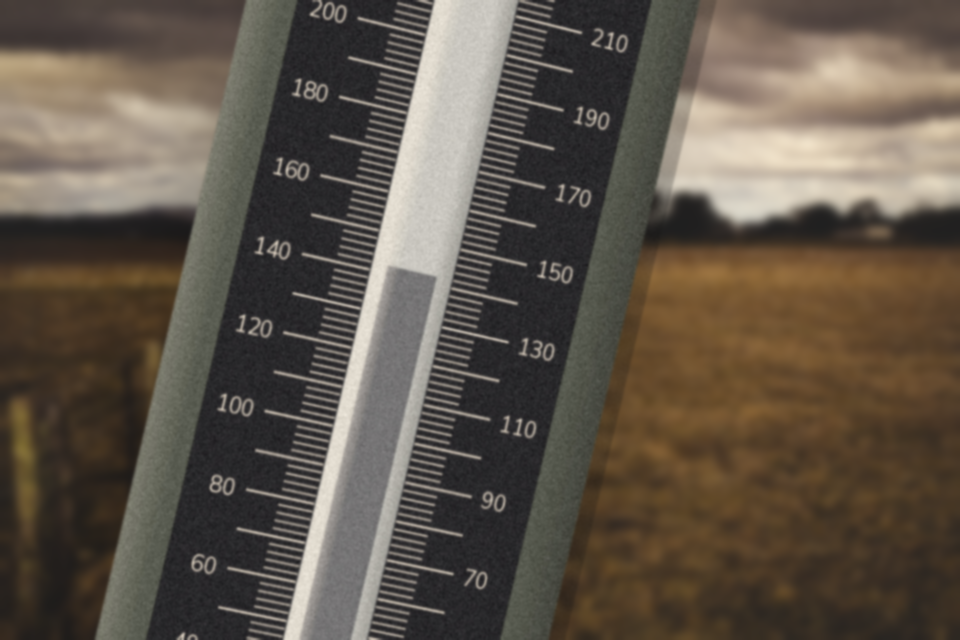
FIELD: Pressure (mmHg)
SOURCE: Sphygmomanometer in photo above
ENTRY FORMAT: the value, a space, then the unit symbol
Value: 142 mmHg
